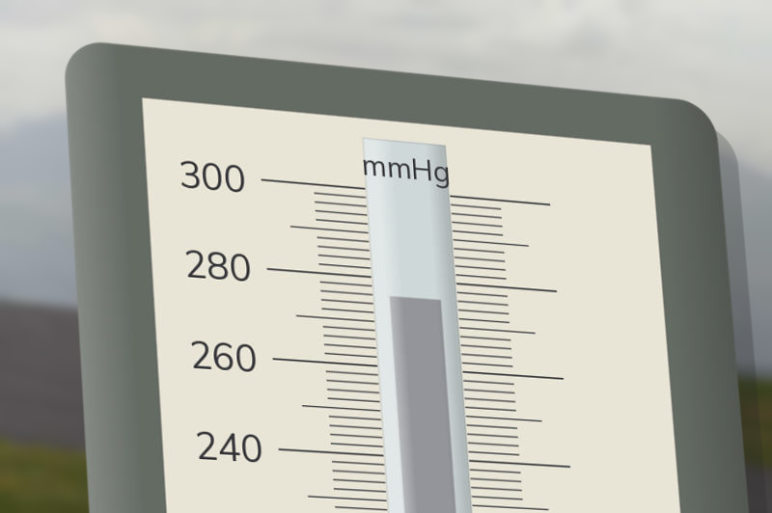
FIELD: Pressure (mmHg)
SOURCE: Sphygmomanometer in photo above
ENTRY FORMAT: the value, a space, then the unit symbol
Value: 276 mmHg
